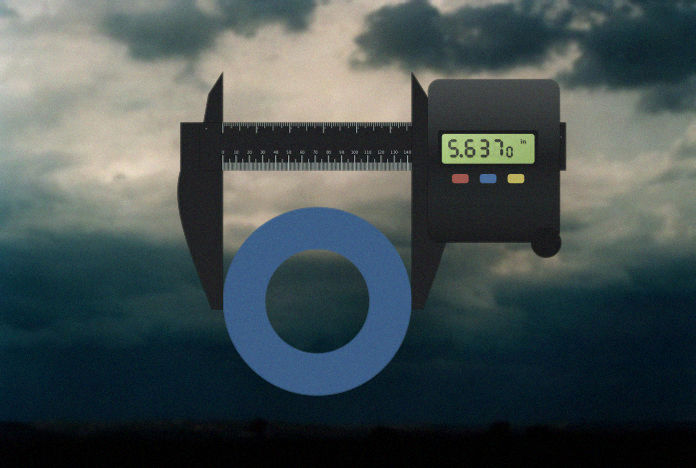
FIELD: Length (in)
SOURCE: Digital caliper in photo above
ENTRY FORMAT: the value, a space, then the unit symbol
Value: 5.6370 in
